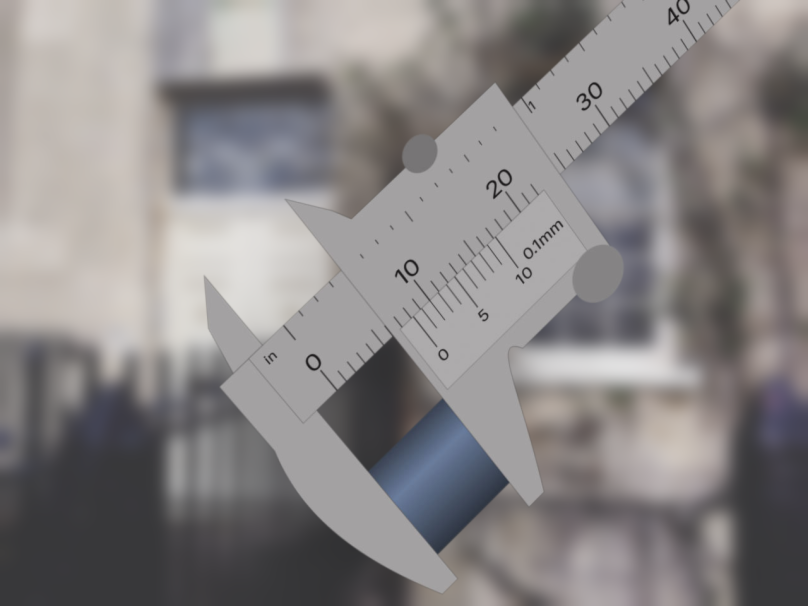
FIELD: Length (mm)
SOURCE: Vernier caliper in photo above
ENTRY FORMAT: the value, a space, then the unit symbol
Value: 8.2 mm
